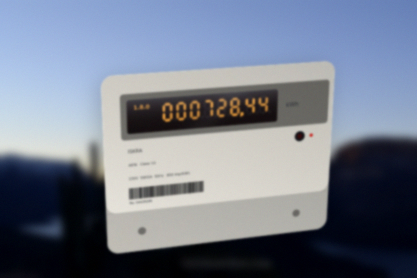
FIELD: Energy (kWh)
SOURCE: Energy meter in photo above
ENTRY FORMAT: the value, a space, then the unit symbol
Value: 728.44 kWh
